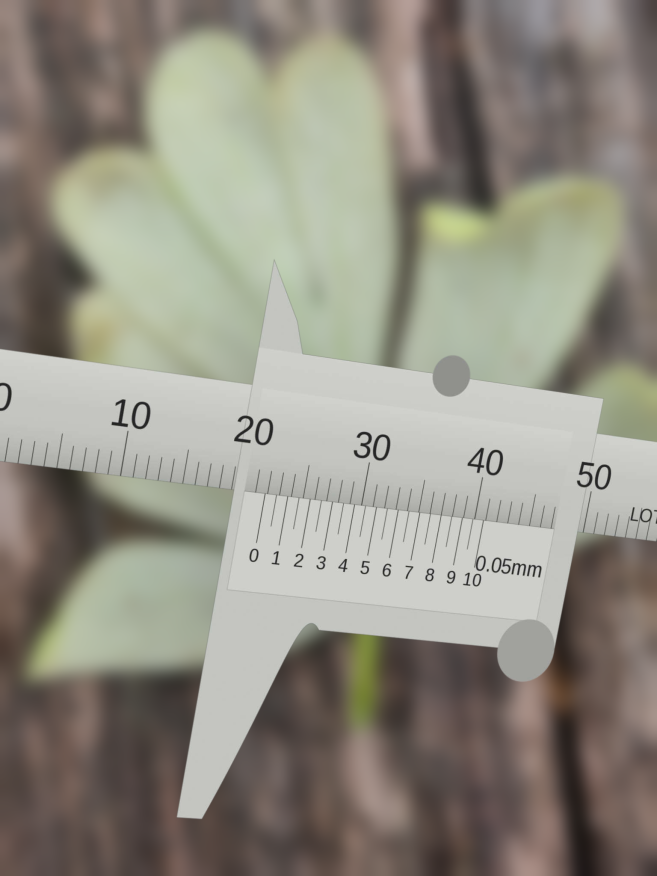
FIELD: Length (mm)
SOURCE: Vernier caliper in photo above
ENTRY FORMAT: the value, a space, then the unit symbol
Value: 21.8 mm
